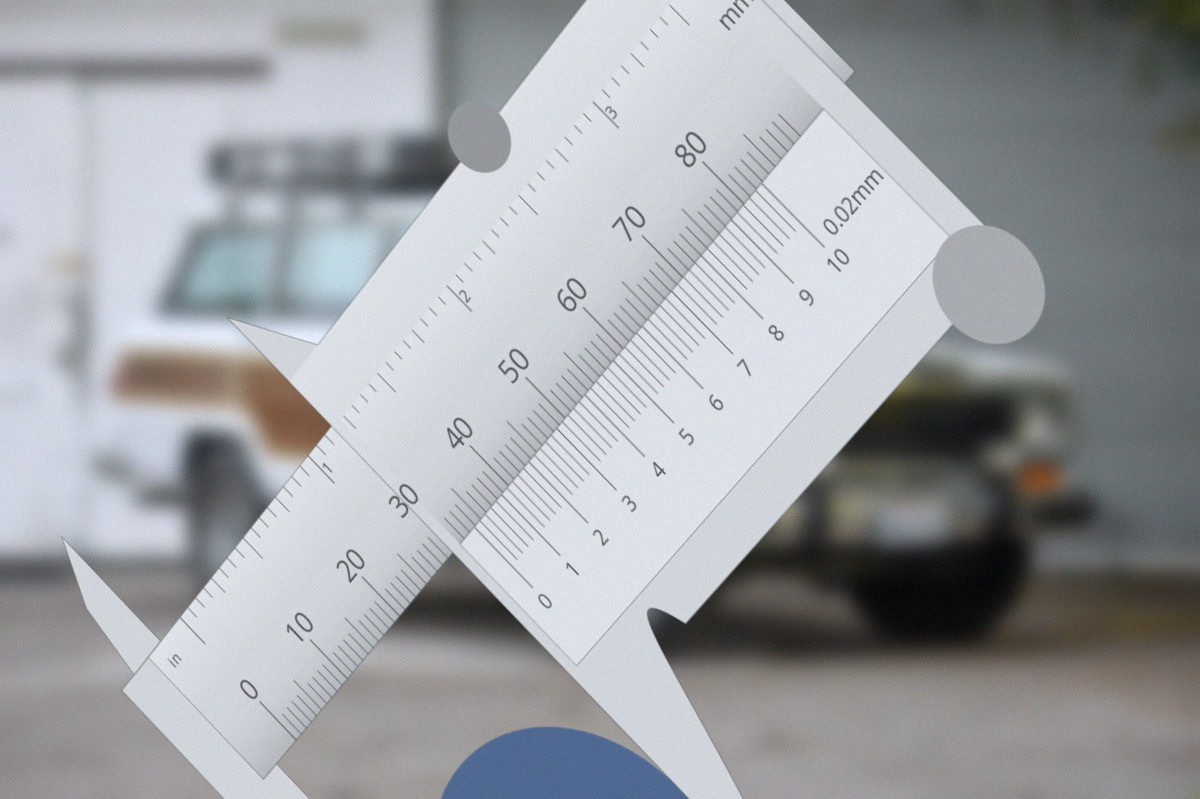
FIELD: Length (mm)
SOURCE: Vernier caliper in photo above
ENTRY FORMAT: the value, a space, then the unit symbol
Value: 33.8 mm
